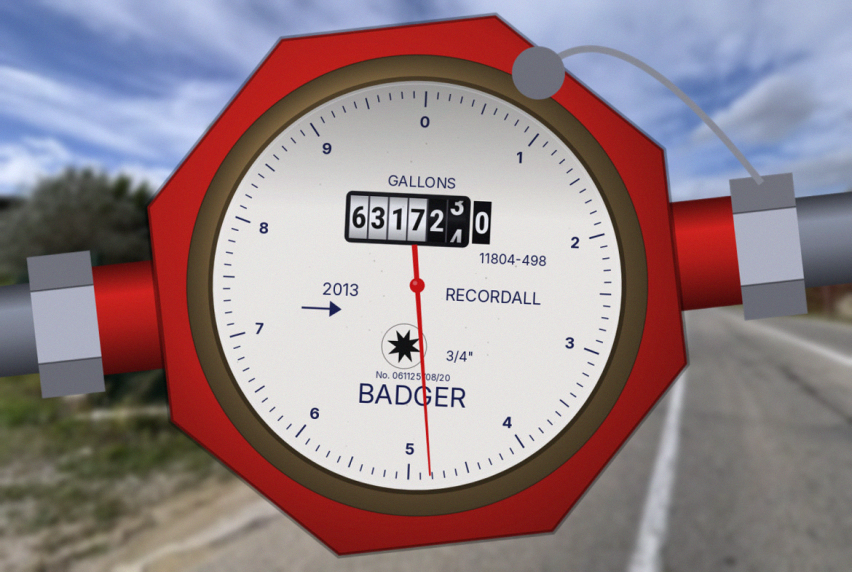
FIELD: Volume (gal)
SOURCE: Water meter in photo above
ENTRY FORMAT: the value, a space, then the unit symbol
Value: 6317234.8 gal
